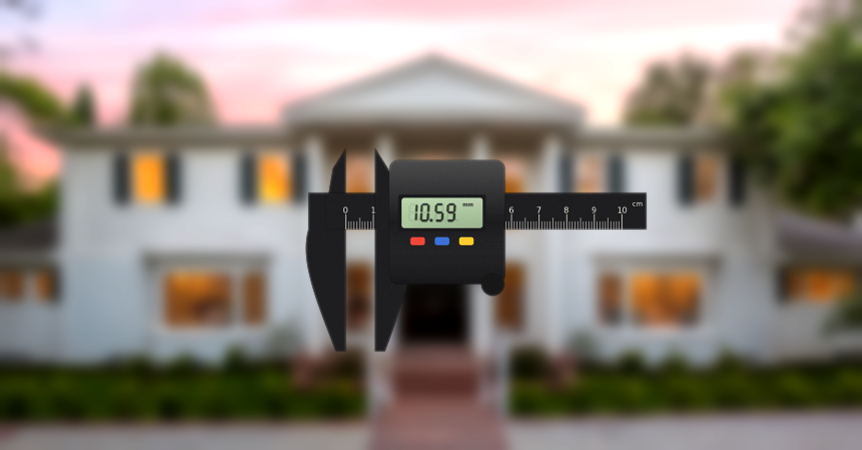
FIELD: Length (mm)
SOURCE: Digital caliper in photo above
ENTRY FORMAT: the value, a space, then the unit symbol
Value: 10.59 mm
